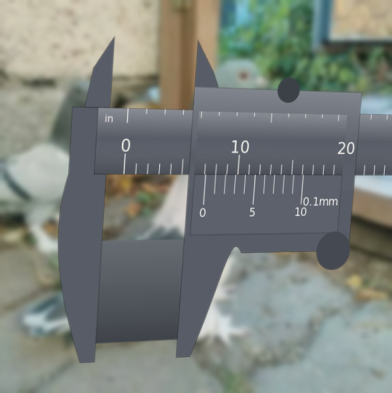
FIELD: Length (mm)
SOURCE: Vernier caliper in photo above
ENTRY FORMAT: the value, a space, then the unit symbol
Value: 7.1 mm
